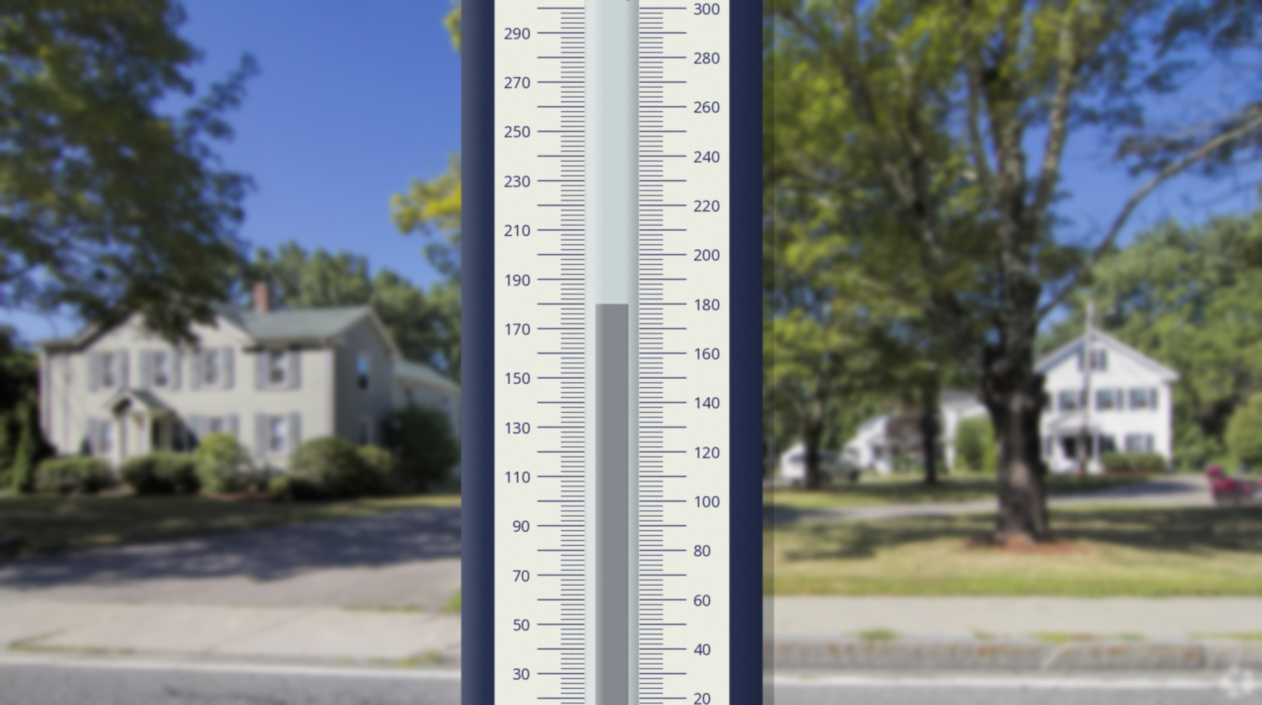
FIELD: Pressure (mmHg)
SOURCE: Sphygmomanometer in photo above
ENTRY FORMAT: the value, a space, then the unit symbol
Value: 180 mmHg
